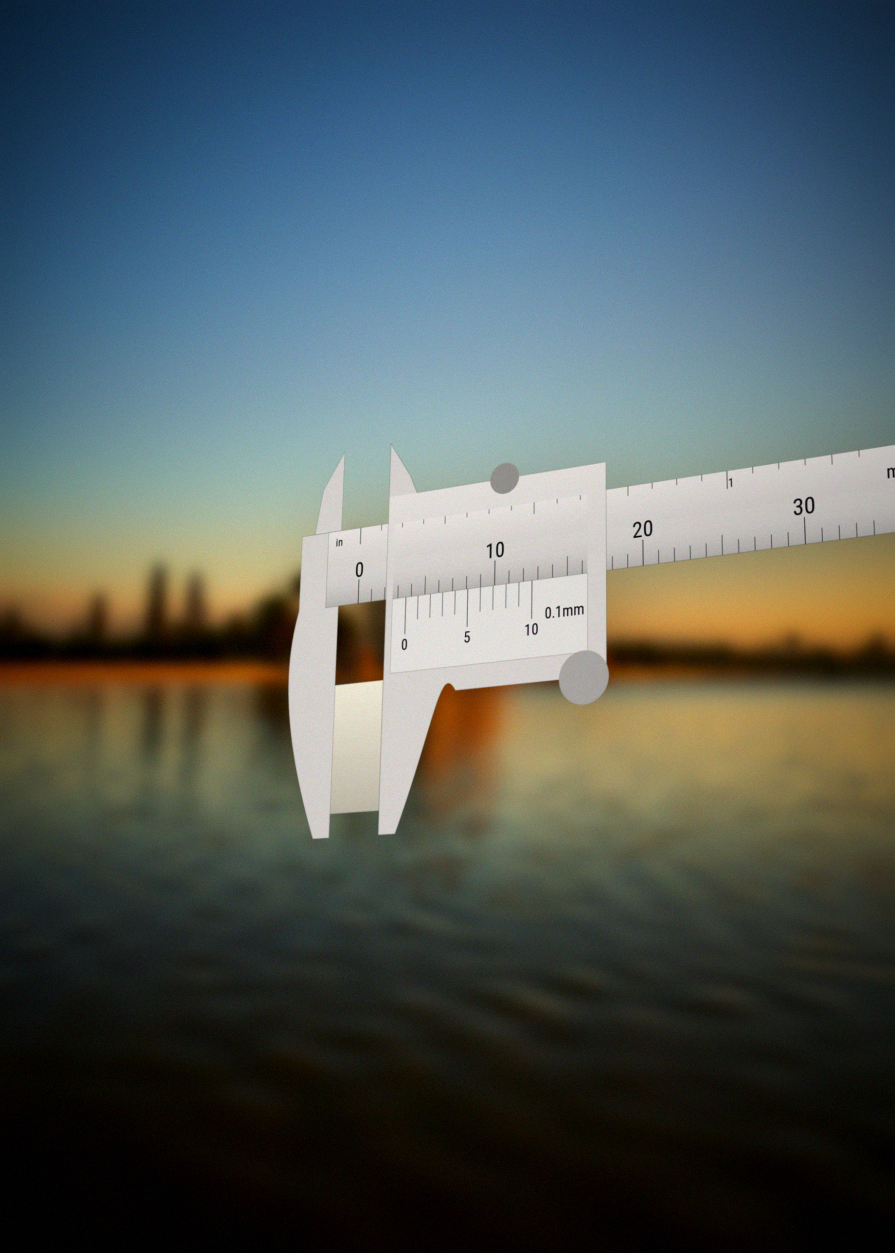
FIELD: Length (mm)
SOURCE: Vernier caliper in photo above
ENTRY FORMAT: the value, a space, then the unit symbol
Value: 3.6 mm
